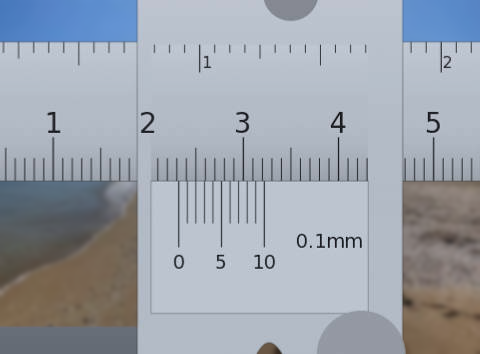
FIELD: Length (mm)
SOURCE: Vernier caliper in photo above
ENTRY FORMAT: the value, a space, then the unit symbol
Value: 23.2 mm
